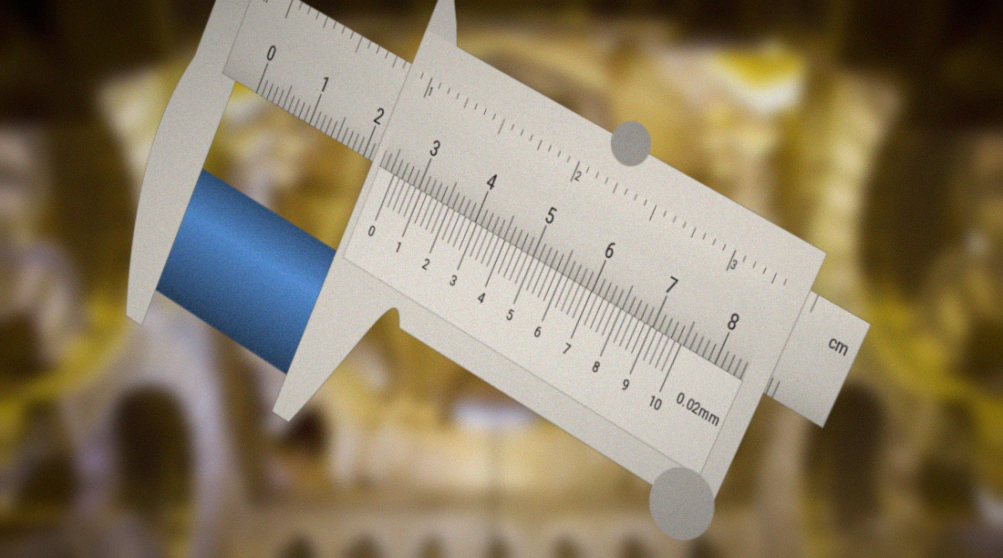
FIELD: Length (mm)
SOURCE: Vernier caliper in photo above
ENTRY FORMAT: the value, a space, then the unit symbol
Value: 25.6 mm
